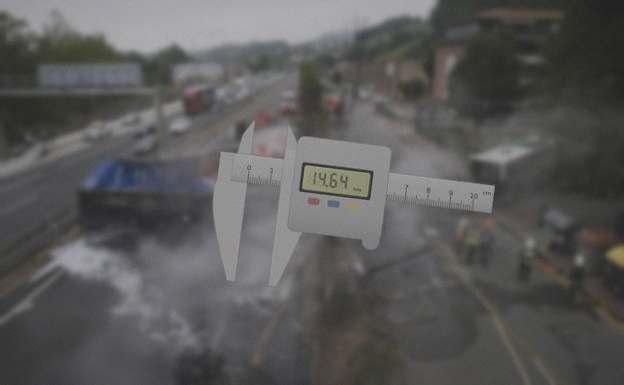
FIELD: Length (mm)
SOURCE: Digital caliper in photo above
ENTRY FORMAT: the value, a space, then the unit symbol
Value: 14.64 mm
